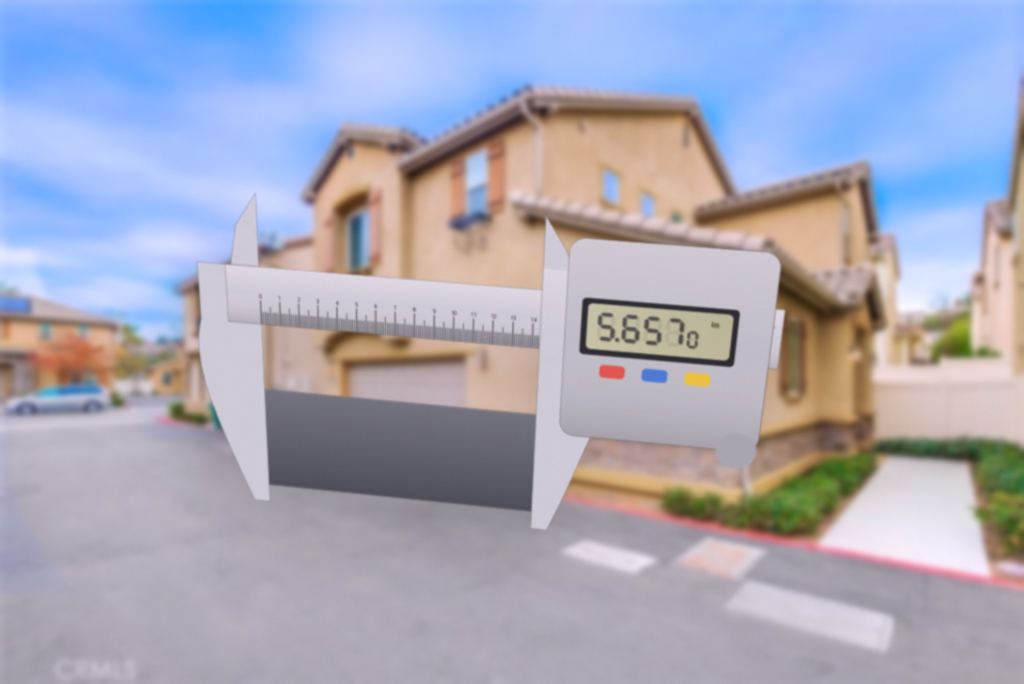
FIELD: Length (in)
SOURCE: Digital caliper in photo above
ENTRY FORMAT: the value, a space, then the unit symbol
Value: 5.6570 in
